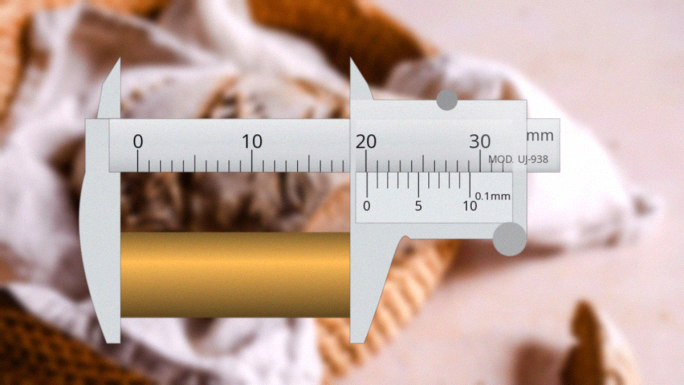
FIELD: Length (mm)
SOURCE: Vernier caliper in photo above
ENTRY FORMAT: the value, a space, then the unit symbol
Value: 20.1 mm
